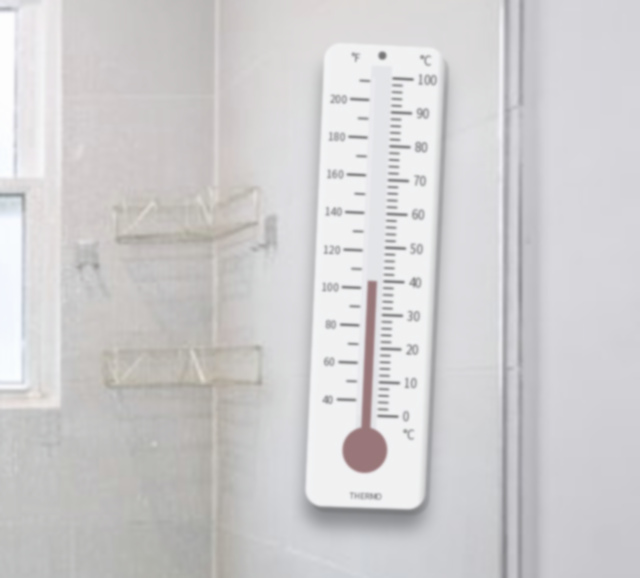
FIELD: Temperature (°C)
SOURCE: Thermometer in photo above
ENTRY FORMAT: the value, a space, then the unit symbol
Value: 40 °C
